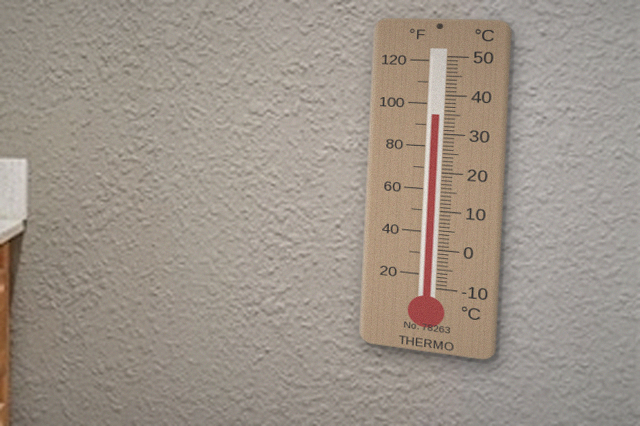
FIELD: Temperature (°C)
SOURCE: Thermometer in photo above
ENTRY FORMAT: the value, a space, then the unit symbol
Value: 35 °C
